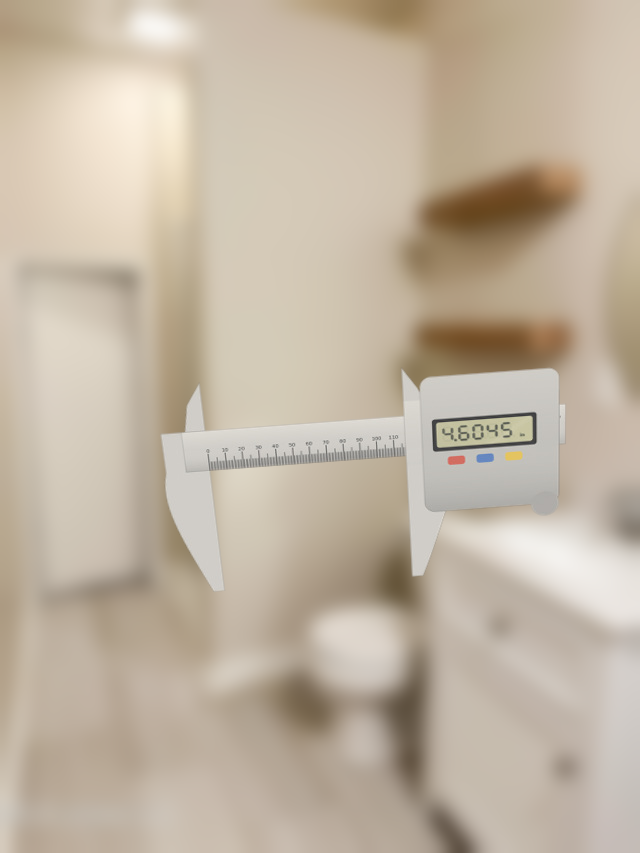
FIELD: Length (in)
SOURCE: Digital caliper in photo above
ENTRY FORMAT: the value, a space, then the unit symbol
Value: 4.6045 in
